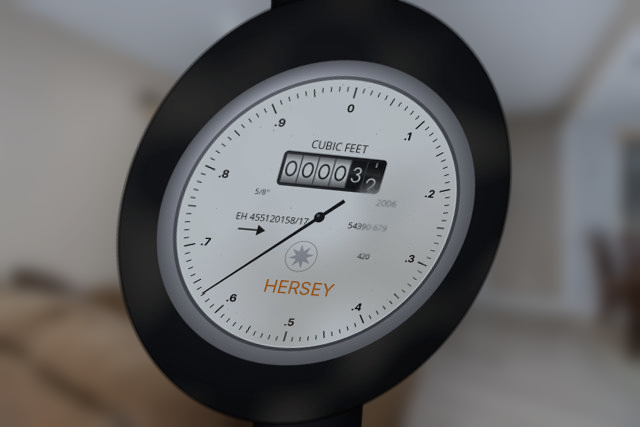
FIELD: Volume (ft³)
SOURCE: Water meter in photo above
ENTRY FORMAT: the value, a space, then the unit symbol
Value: 31.63 ft³
